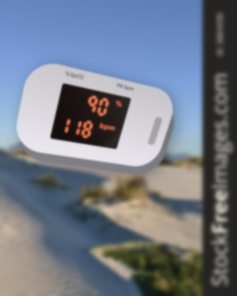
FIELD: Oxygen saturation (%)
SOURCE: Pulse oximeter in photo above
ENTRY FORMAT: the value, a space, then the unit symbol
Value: 90 %
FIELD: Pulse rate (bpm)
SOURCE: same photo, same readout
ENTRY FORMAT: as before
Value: 118 bpm
